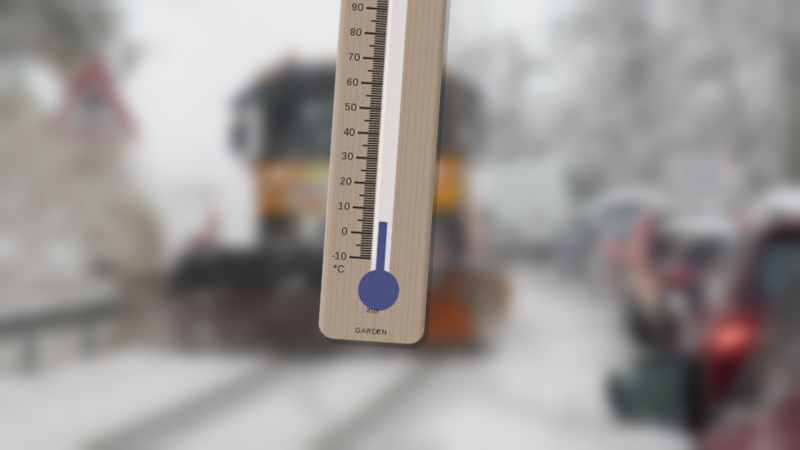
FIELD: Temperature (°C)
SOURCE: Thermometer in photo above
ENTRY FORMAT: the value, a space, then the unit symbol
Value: 5 °C
